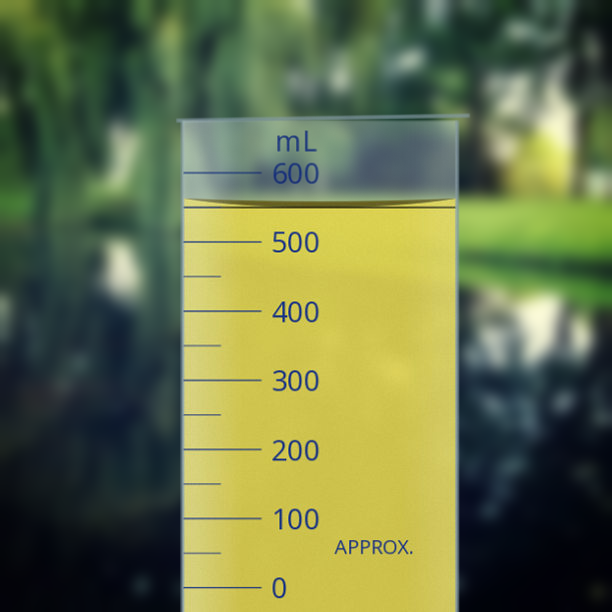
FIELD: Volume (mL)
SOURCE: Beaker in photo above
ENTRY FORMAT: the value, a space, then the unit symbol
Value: 550 mL
